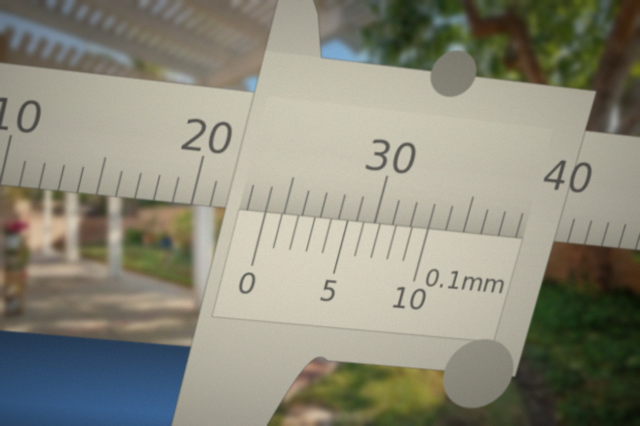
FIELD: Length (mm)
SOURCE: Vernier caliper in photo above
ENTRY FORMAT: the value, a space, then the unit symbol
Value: 24.0 mm
